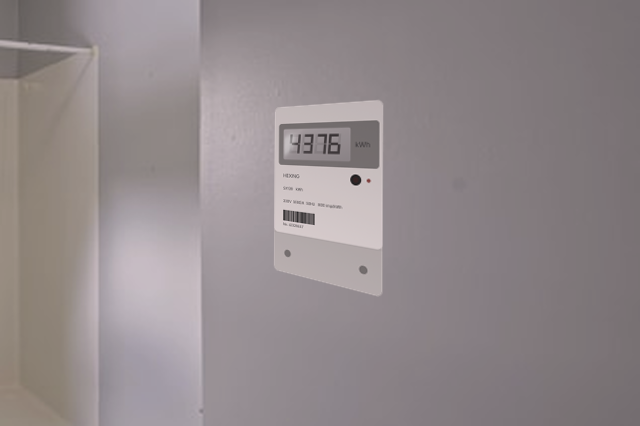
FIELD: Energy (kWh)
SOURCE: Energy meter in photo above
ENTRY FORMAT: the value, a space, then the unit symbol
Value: 4376 kWh
